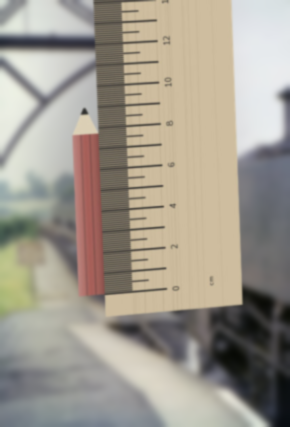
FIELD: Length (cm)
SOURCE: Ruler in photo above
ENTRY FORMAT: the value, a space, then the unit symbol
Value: 9 cm
